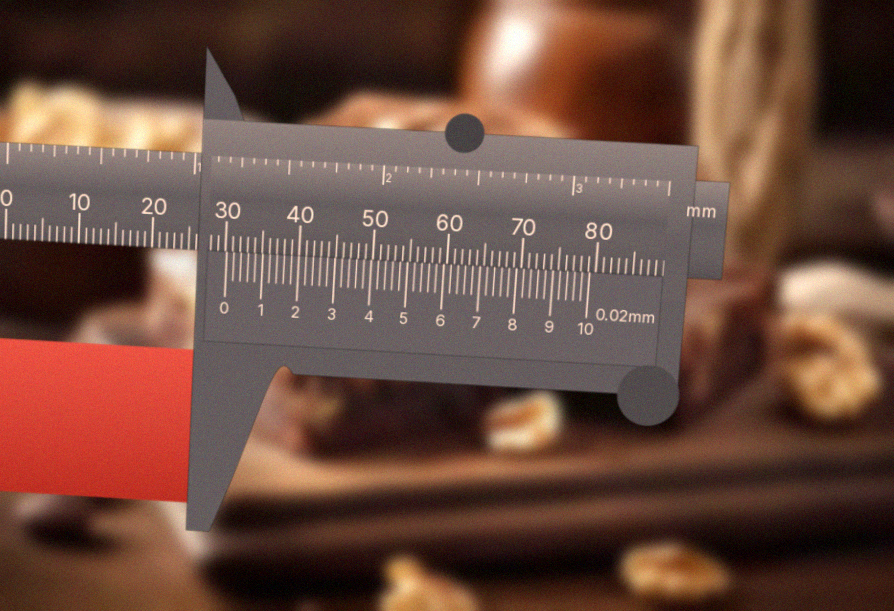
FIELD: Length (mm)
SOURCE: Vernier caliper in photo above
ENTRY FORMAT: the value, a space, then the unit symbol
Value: 30.2 mm
